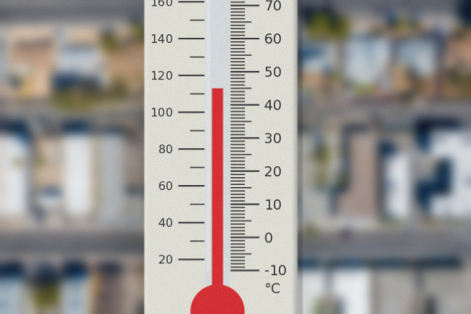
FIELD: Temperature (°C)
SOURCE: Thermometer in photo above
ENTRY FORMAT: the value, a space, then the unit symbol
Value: 45 °C
